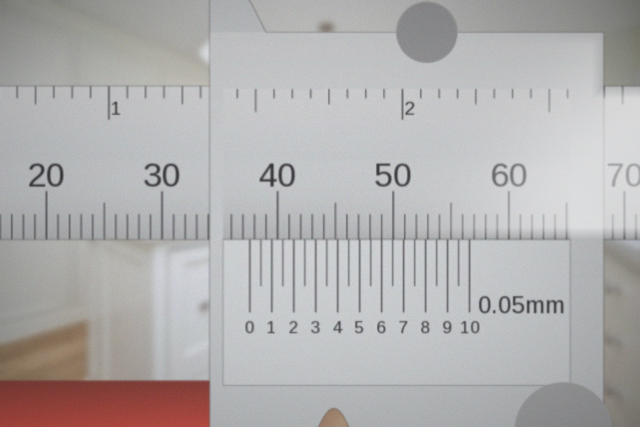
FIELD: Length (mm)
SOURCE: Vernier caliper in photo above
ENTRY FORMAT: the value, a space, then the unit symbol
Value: 37.6 mm
